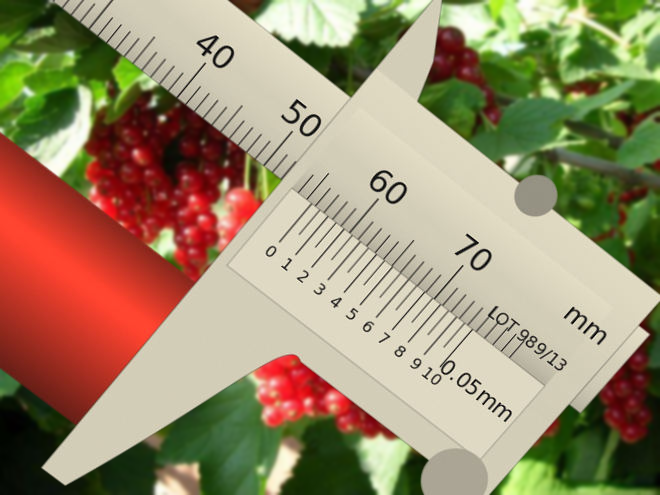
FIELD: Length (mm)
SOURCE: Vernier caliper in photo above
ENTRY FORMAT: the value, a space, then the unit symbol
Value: 55.6 mm
